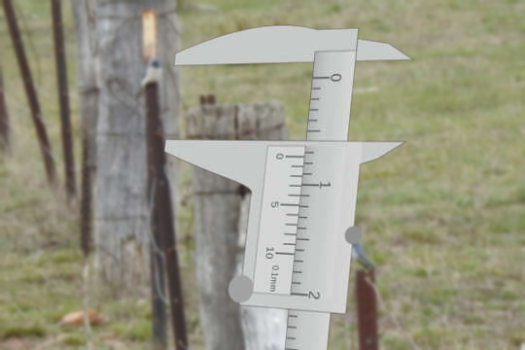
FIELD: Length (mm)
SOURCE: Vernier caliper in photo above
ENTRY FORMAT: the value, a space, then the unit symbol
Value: 7.4 mm
